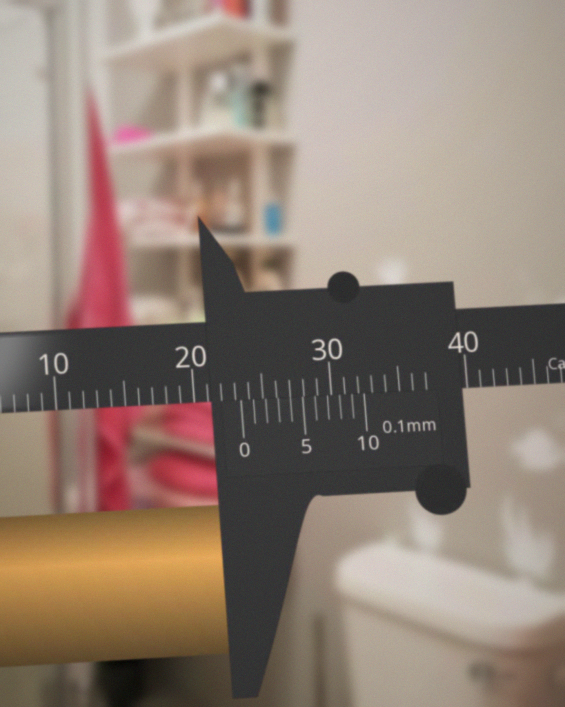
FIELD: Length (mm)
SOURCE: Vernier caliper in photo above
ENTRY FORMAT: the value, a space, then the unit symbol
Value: 23.4 mm
